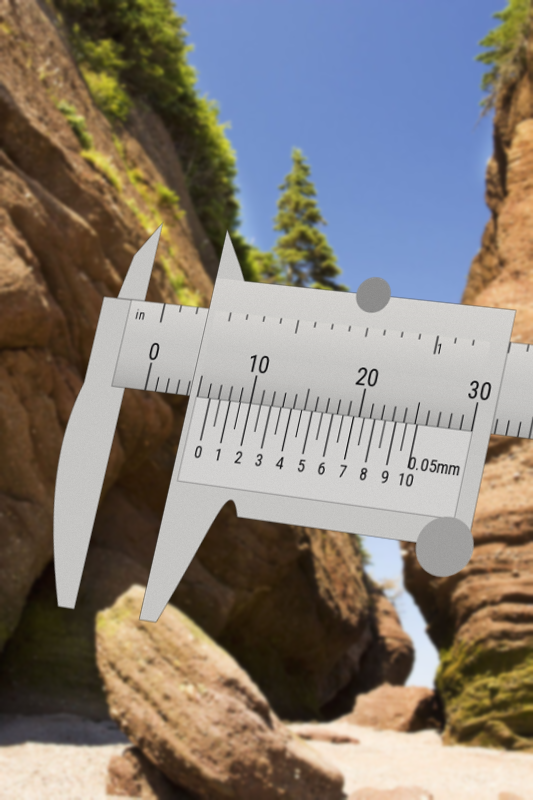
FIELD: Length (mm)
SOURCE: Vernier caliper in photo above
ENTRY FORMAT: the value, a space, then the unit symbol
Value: 6.2 mm
